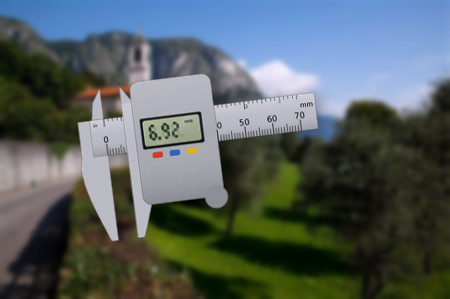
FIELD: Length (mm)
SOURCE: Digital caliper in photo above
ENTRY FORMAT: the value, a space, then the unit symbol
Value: 6.92 mm
